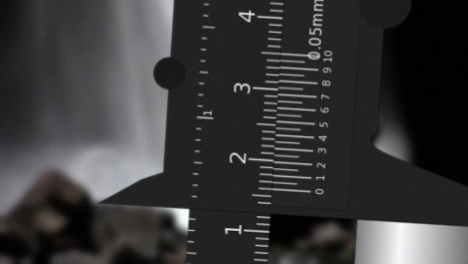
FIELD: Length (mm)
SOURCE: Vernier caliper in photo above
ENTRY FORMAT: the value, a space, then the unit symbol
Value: 16.0 mm
